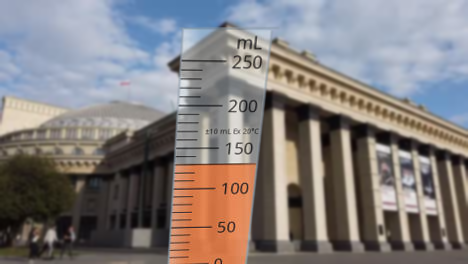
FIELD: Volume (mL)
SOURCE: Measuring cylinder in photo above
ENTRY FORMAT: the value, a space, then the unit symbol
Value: 130 mL
